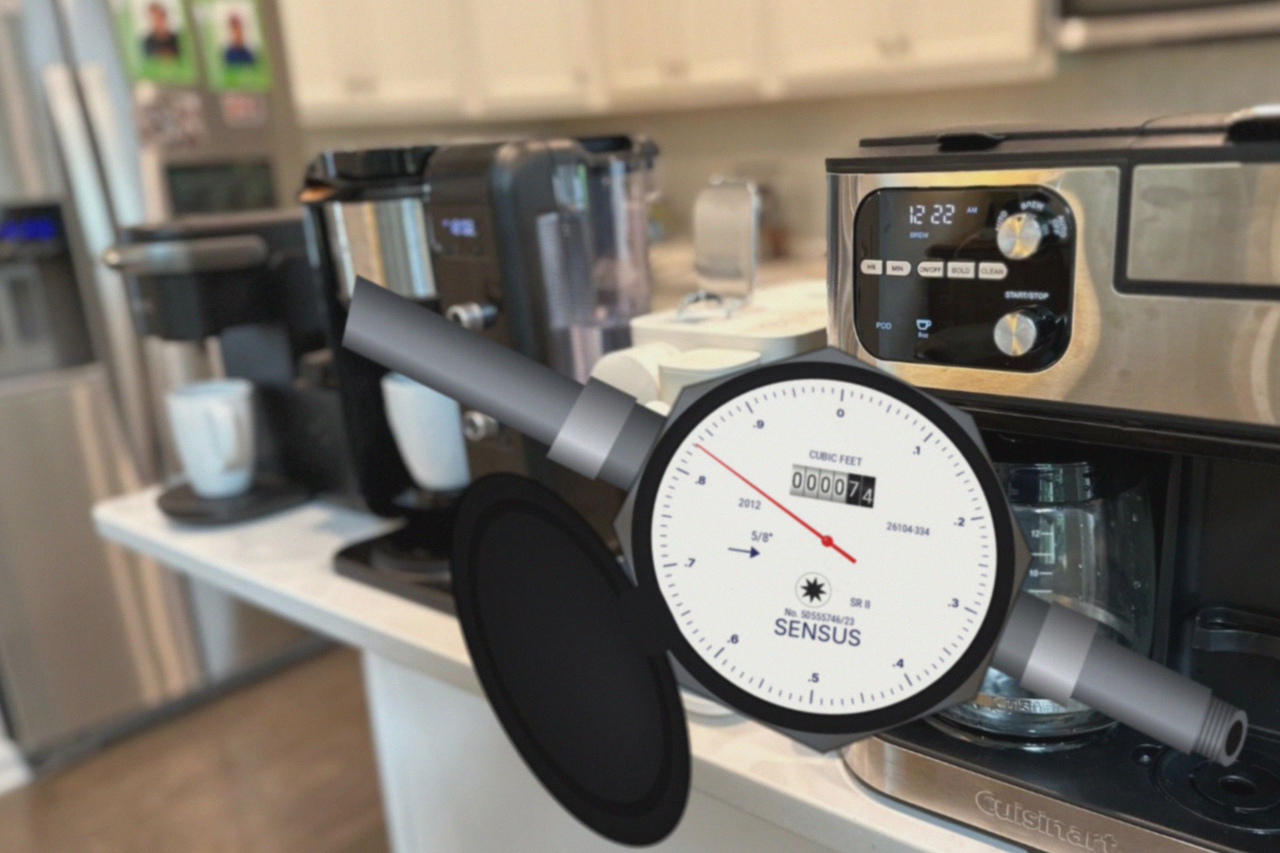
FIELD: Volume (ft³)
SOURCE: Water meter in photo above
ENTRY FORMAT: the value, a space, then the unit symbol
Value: 73.83 ft³
